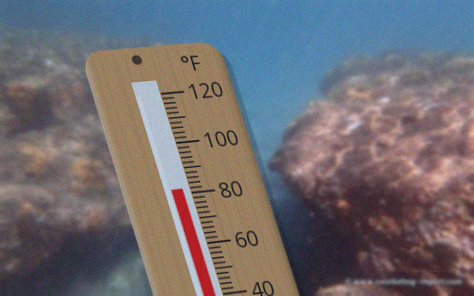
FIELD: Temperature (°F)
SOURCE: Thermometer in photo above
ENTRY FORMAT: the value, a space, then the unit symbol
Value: 82 °F
